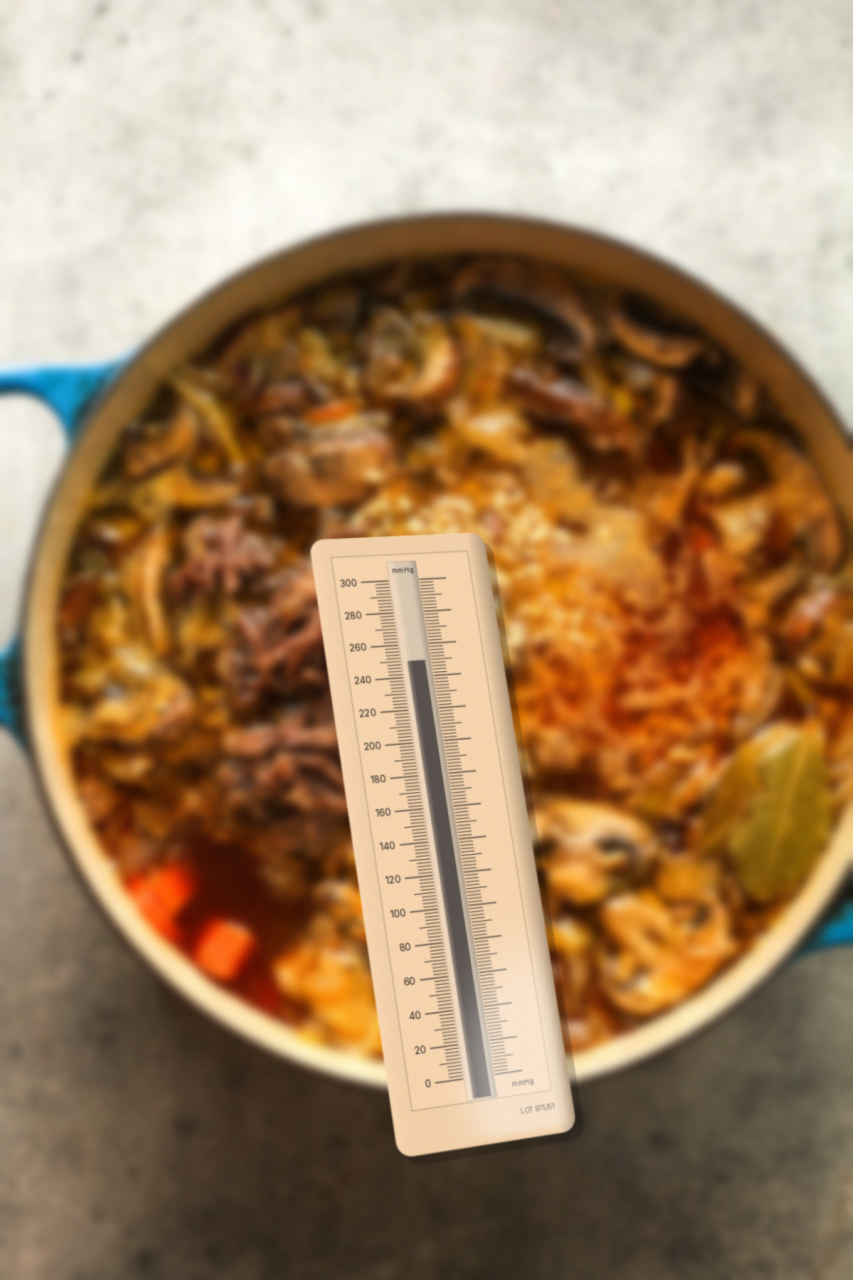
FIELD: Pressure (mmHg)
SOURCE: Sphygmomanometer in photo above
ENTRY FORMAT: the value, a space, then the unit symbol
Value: 250 mmHg
